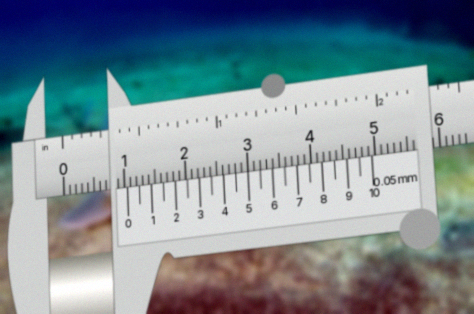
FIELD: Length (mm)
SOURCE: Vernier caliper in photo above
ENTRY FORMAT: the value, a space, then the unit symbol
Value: 10.5 mm
